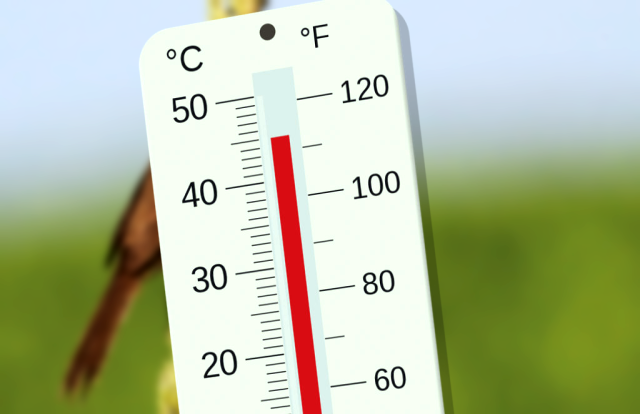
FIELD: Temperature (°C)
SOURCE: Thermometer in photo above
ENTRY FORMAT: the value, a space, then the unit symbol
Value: 45 °C
